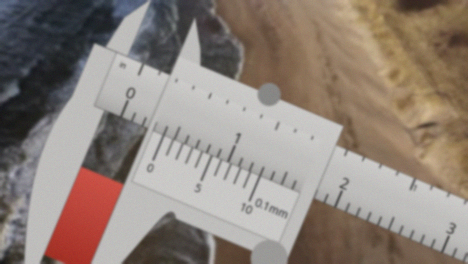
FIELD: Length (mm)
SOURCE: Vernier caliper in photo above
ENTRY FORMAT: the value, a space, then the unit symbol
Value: 4.0 mm
